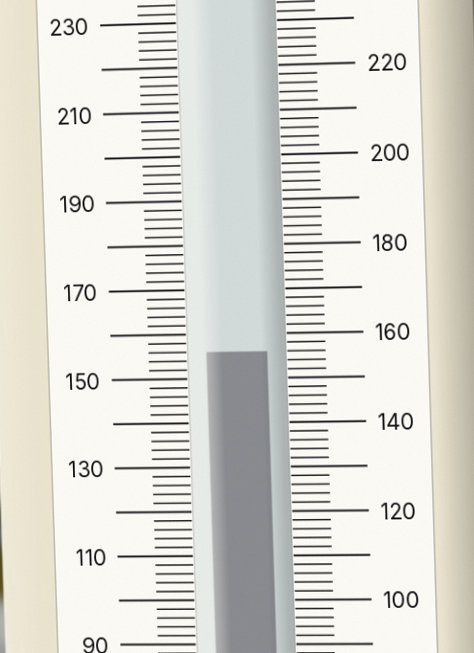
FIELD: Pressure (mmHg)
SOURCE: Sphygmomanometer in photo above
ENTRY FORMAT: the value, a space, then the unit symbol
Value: 156 mmHg
